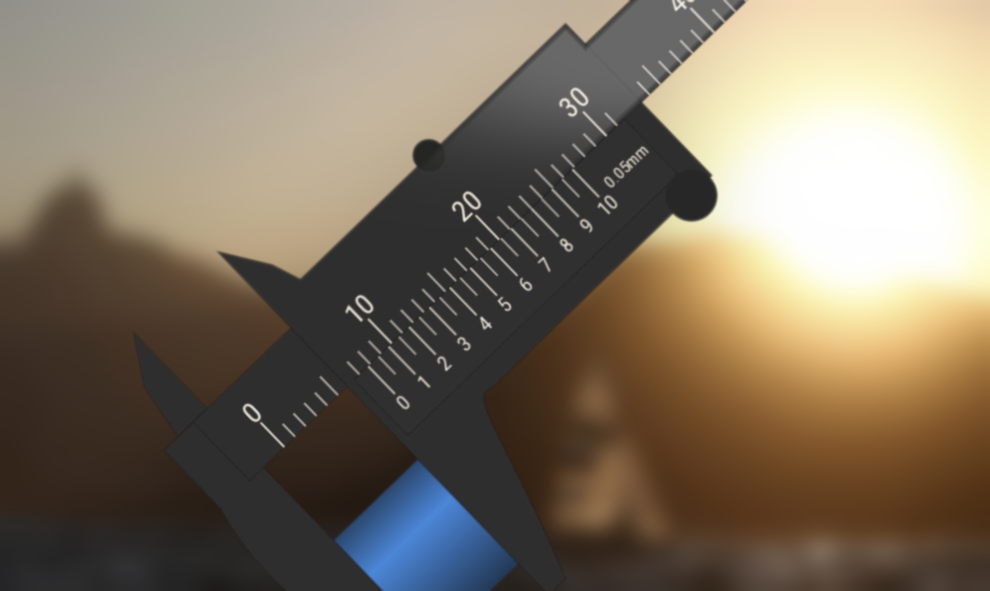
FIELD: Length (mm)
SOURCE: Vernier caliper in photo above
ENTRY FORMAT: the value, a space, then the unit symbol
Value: 7.8 mm
